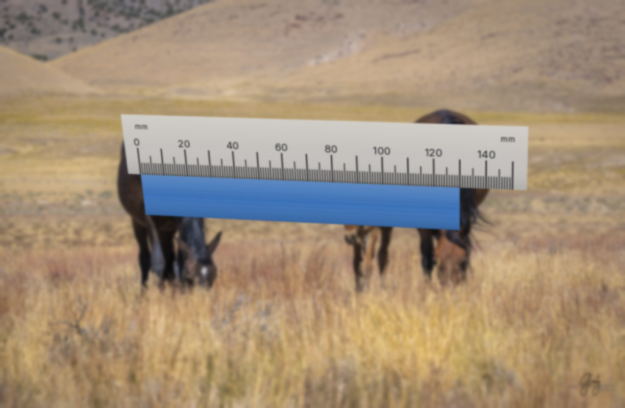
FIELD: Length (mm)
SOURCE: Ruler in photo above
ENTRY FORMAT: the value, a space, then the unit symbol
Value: 130 mm
